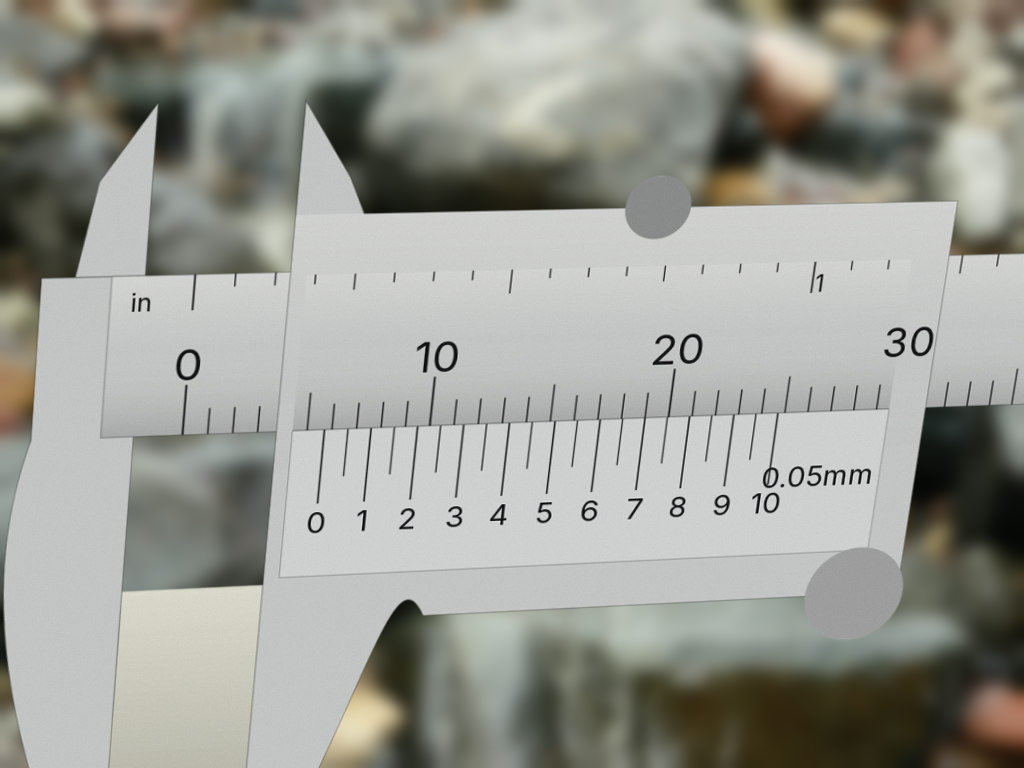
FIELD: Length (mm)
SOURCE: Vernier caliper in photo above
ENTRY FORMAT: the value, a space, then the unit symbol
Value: 5.7 mm
